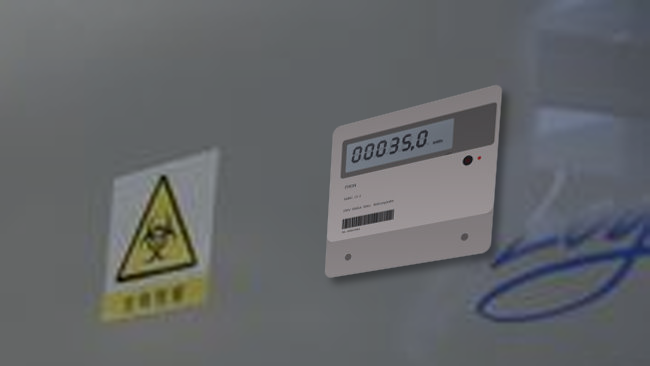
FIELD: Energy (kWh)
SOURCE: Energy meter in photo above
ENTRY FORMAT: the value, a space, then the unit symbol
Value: 35.0 kWh
